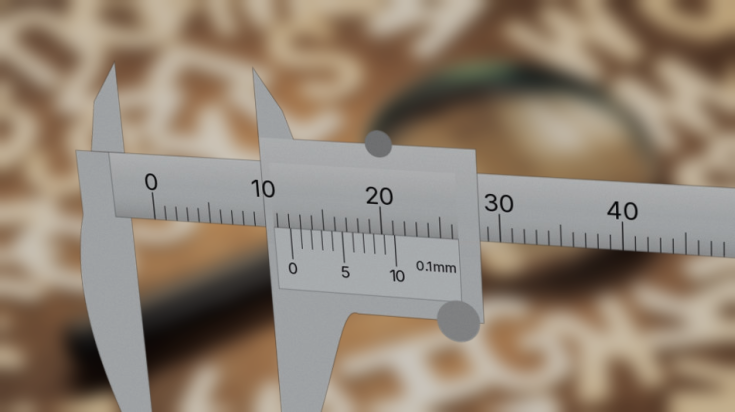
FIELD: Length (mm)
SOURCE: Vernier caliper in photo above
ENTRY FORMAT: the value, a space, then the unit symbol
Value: 12.1 mm
